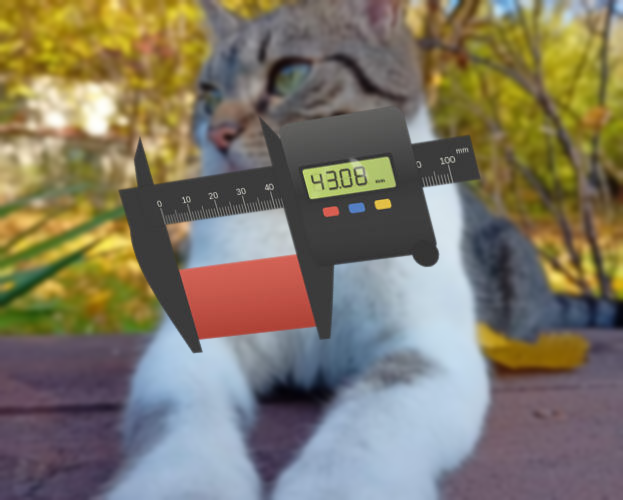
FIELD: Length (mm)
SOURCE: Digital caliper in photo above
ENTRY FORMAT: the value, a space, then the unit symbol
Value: 43.08 mm
